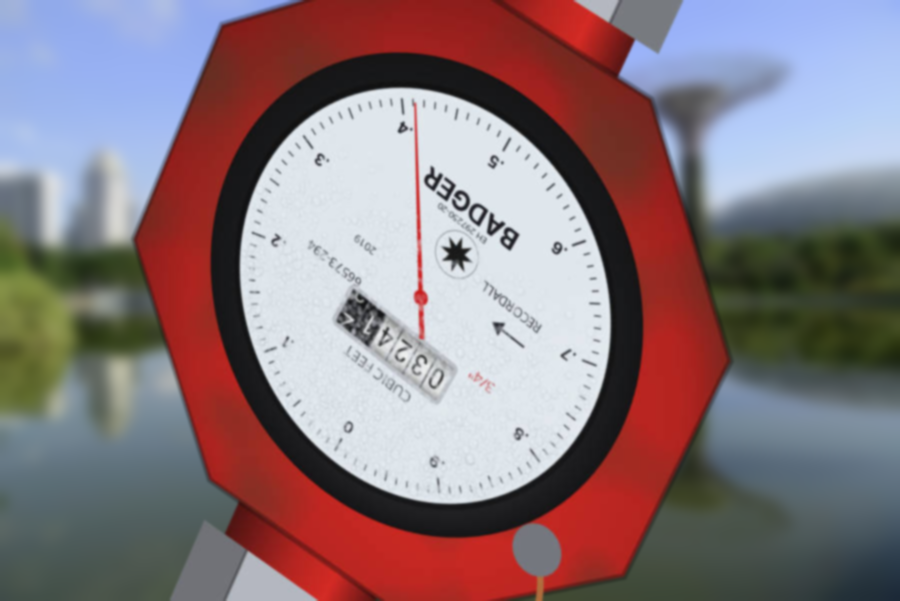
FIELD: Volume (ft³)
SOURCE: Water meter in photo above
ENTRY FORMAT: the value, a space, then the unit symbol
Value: 32412.41 ft³
